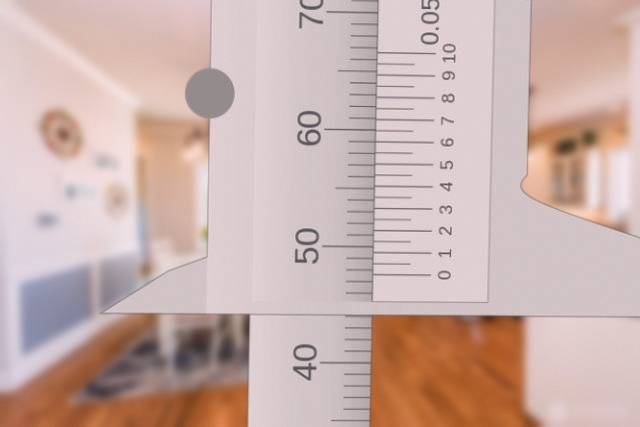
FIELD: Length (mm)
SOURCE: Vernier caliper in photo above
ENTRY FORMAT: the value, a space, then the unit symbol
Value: 47.6 mm
